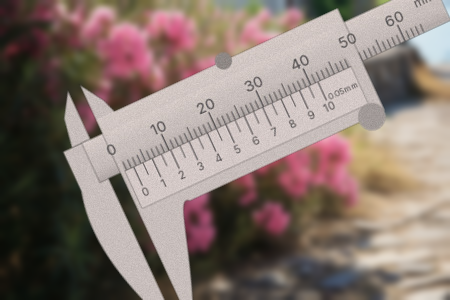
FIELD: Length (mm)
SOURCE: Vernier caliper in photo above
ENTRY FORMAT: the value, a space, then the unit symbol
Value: 2.5 mm
